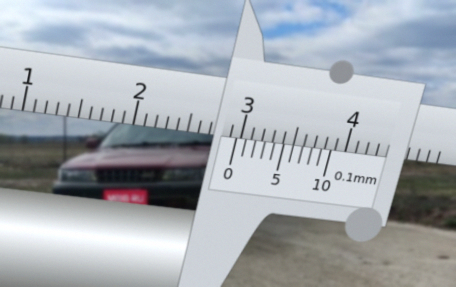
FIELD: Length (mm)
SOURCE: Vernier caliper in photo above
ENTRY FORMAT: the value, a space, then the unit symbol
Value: 29.6 mm
